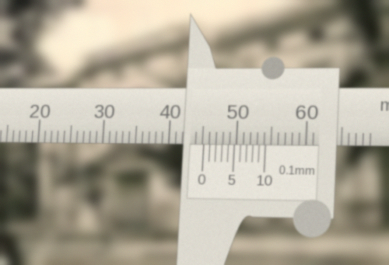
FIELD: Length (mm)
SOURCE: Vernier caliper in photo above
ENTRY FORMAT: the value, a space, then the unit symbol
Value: 45.2 mm
